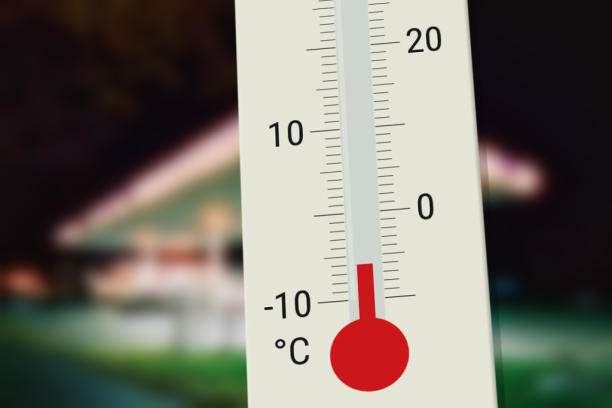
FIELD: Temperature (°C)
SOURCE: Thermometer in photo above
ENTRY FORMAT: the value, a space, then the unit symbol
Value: -6 °C
